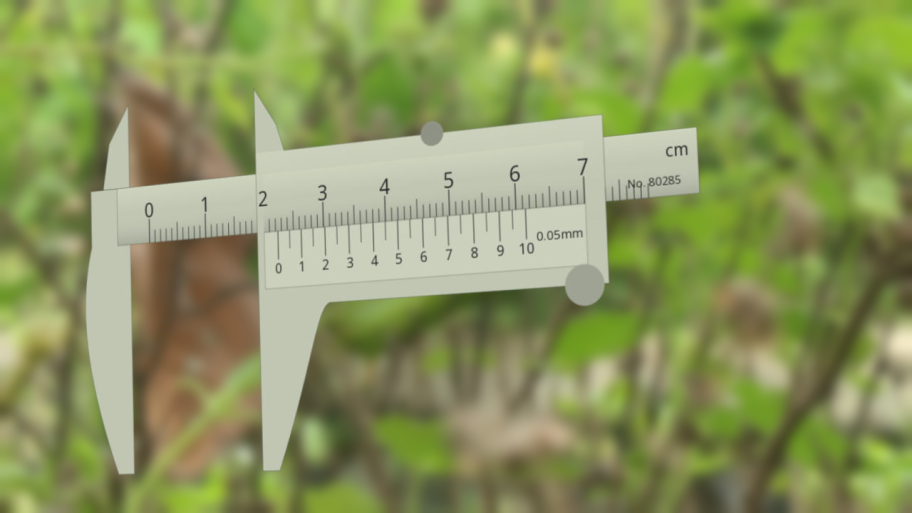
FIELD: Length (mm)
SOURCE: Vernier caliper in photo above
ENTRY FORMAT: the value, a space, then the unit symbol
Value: 22.4 mm
